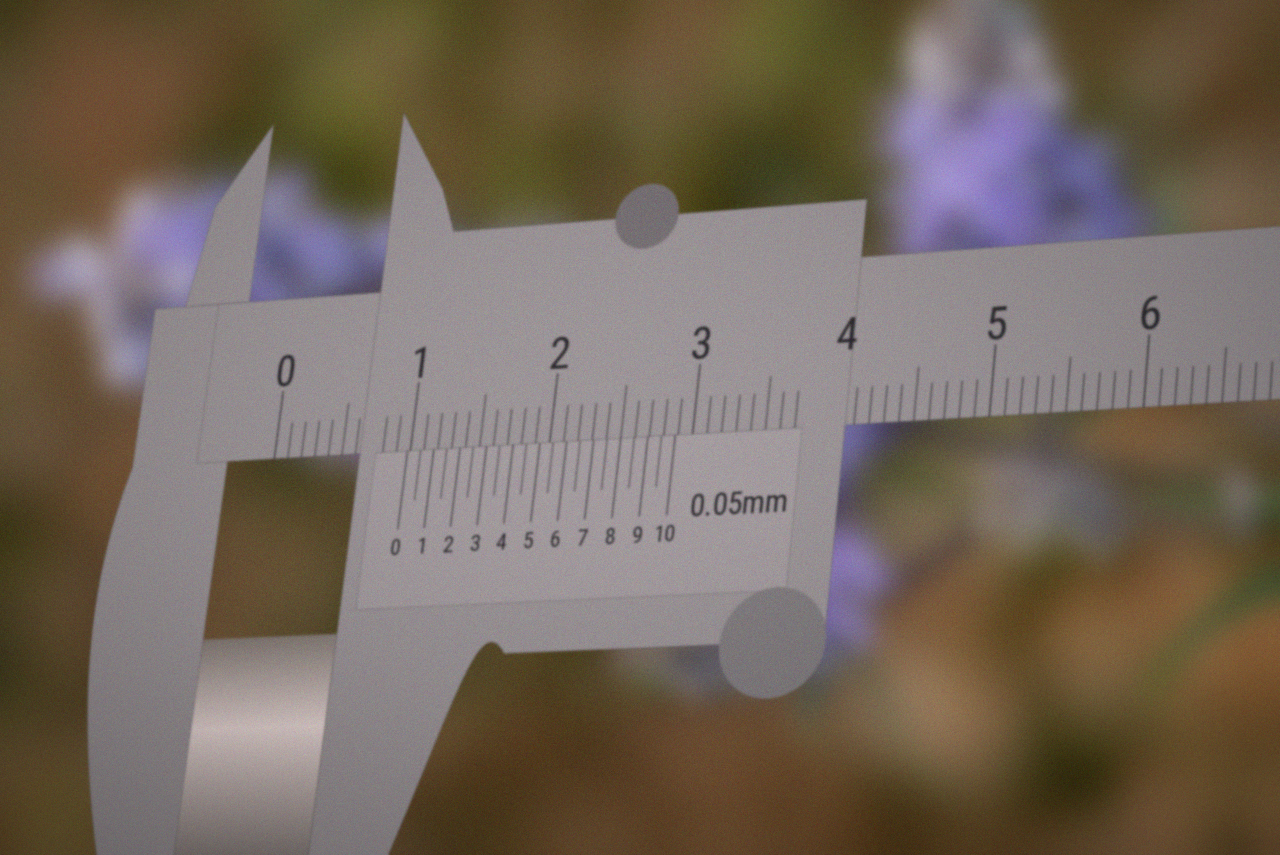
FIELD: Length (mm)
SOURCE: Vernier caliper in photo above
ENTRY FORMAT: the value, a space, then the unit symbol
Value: 9.8 mm
